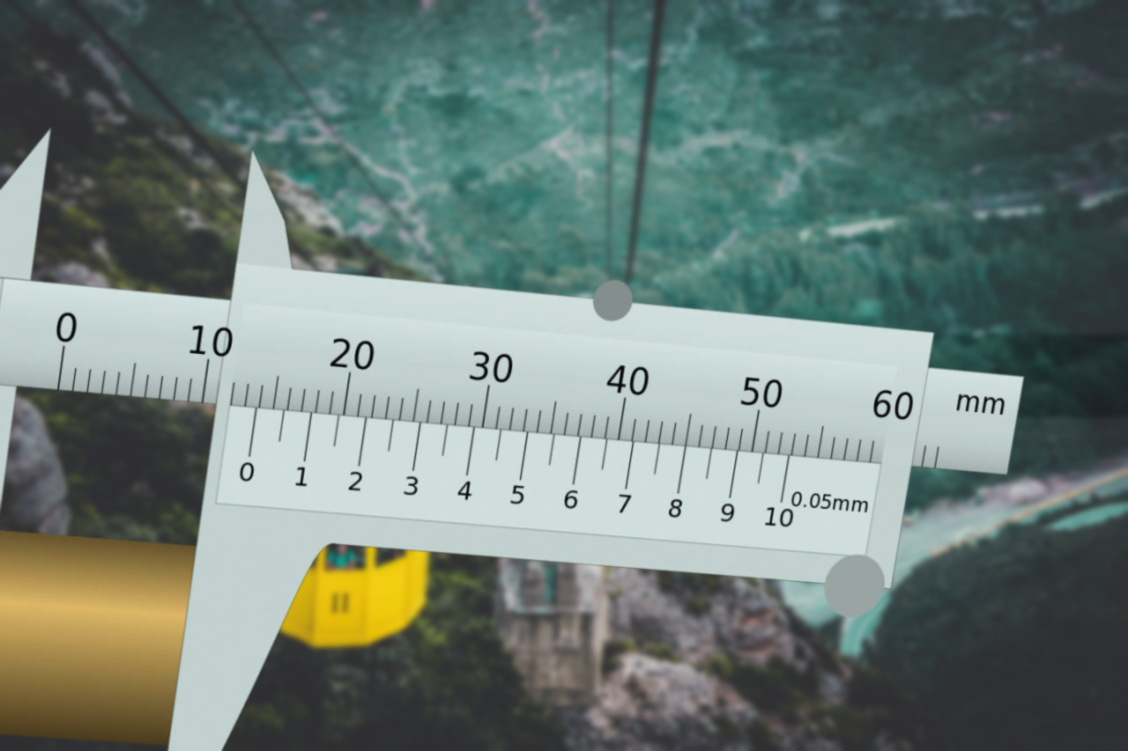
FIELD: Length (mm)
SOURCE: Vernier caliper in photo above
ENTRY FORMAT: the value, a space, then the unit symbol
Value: 13.8 mm
